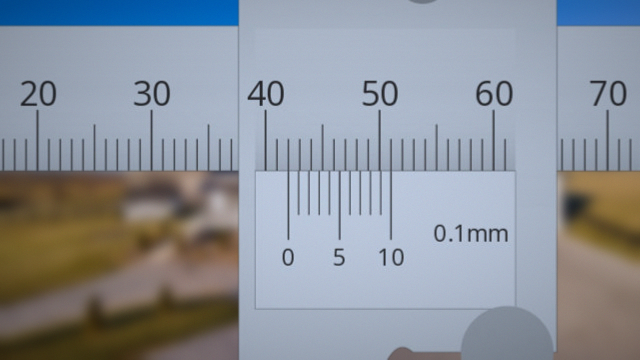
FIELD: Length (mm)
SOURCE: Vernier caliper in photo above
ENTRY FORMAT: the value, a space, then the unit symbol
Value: 42.0 mm
